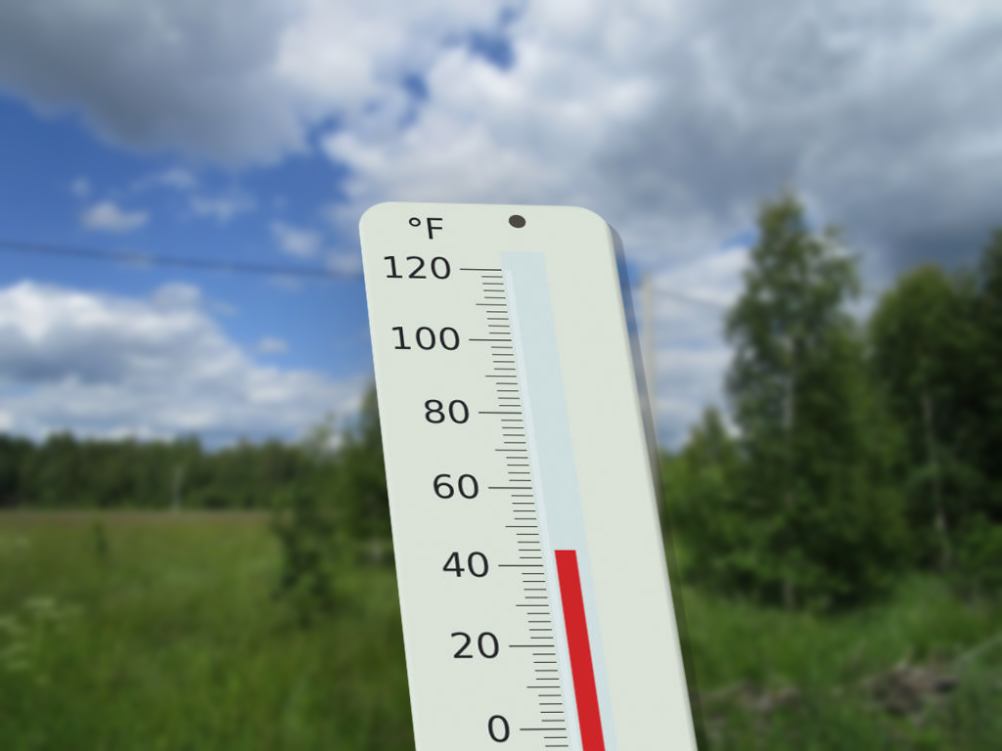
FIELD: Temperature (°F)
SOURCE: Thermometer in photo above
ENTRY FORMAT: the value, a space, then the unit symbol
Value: 44 °F
